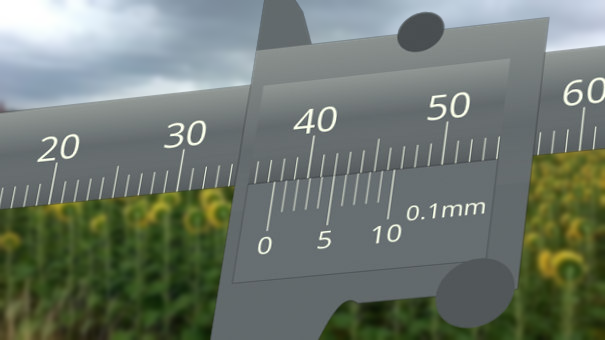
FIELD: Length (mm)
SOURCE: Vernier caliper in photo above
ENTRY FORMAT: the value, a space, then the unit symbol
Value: 37.5 mm
